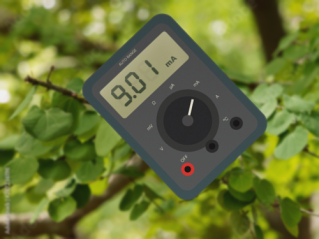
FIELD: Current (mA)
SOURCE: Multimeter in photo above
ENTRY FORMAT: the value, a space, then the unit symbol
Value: 9.01 mA
